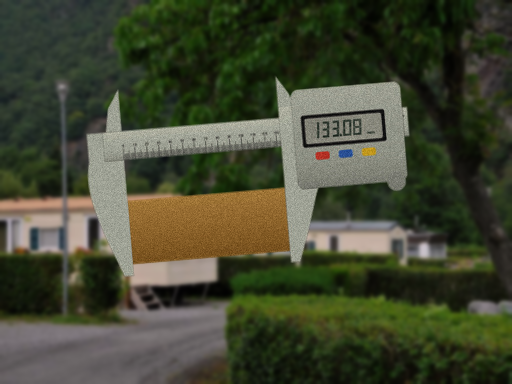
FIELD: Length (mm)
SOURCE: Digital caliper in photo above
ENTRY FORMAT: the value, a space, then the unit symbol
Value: 133.08 mm
